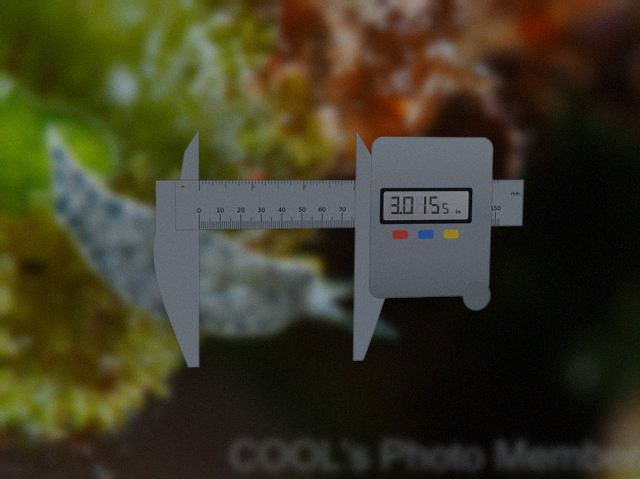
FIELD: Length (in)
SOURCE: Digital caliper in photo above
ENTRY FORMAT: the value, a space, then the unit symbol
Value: 3.0155 in
